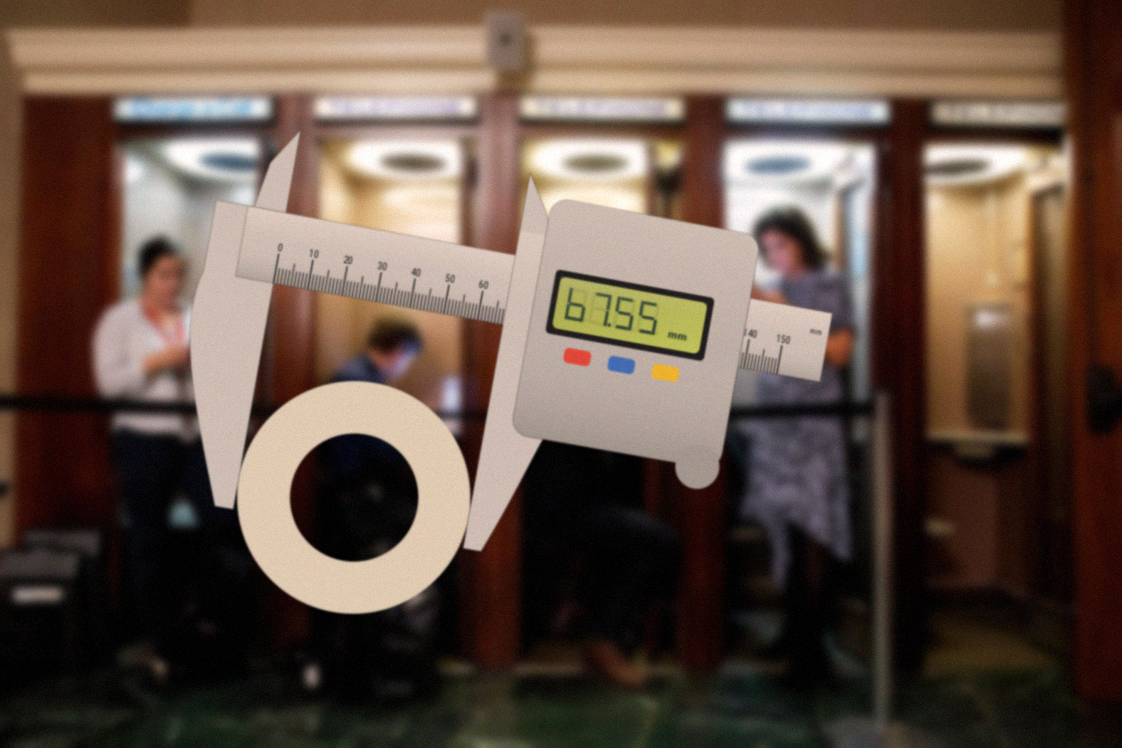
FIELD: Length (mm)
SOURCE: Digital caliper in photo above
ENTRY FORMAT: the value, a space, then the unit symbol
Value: 67.55 mm
